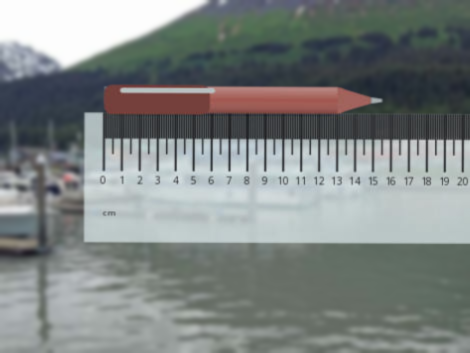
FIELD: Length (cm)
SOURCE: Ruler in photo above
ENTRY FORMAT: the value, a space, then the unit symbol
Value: 15.5 cm
